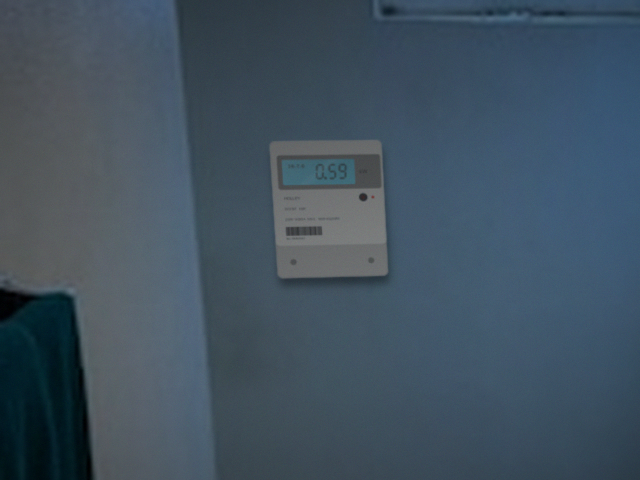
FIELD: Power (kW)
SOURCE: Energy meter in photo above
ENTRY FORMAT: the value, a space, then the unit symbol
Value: 0.59 kW
